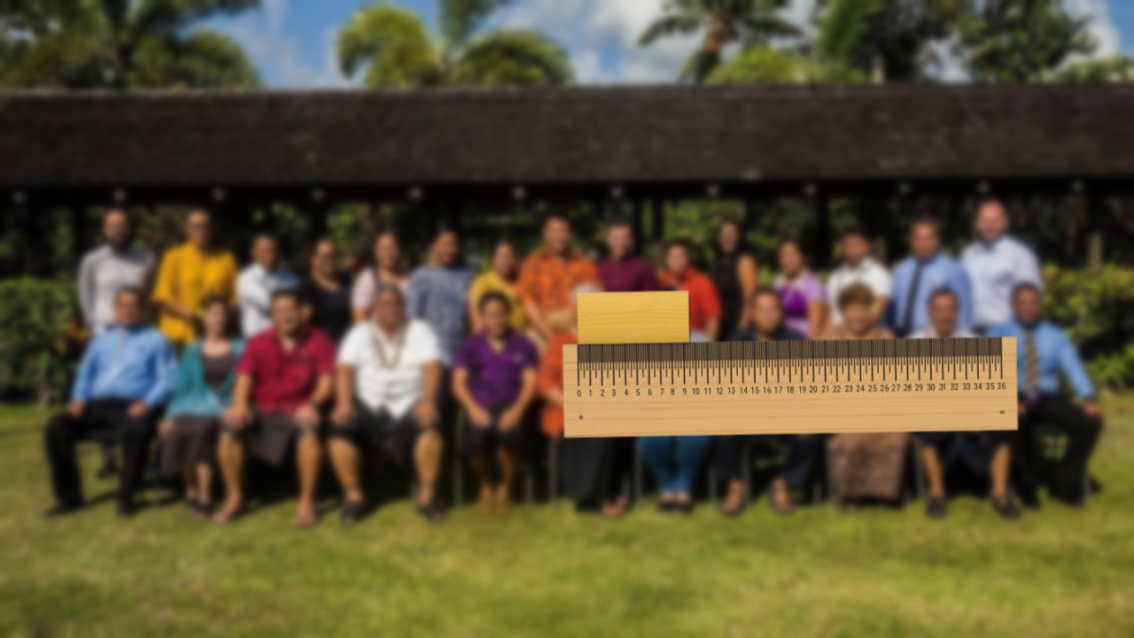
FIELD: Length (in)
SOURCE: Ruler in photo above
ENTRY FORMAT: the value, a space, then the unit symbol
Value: 9.5 in
